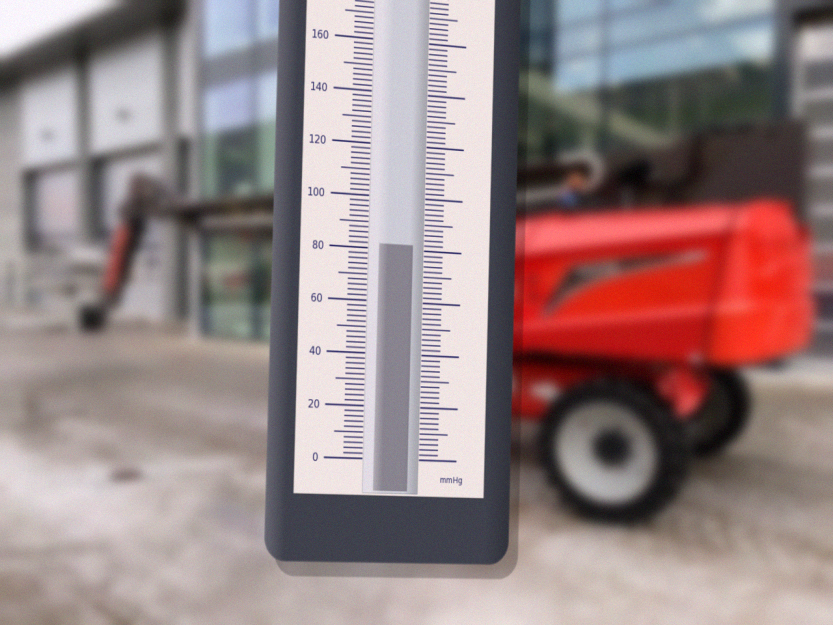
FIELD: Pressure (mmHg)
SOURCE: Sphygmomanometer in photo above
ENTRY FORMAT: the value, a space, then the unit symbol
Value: 82 mmHg
